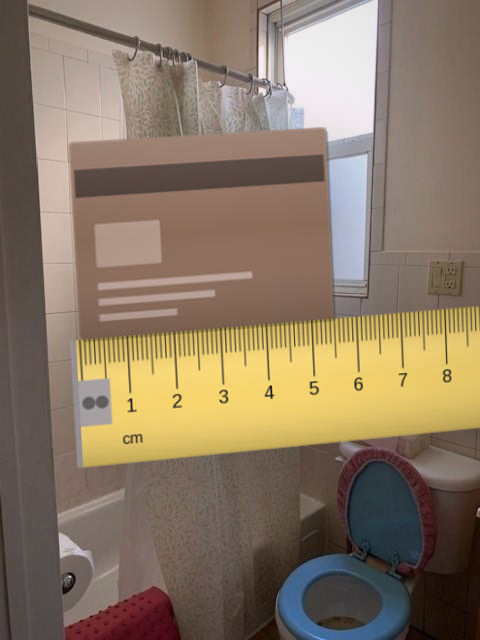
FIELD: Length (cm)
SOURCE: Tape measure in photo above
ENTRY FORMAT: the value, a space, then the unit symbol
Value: 5.5 cm
